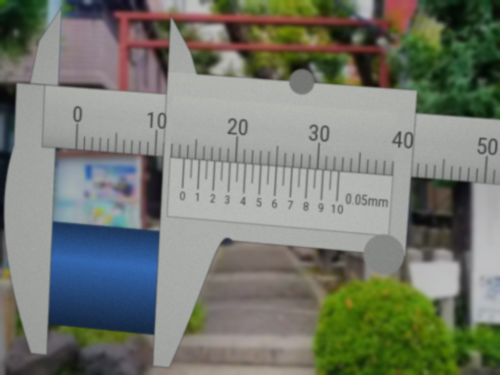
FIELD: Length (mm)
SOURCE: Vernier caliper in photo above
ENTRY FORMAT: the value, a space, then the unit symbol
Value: 13.6 mm
